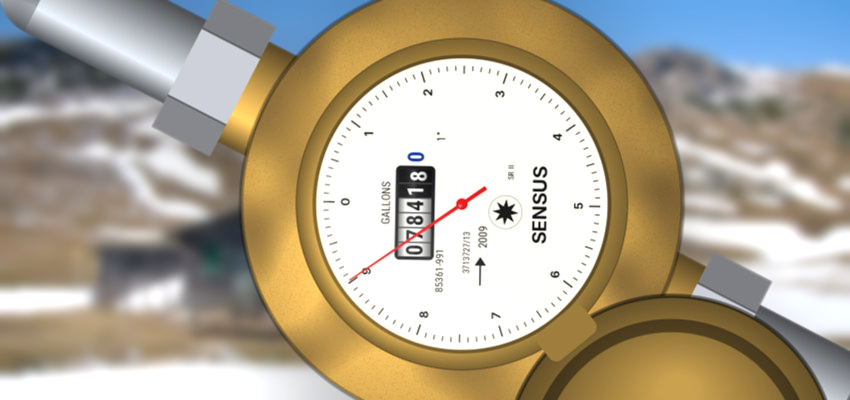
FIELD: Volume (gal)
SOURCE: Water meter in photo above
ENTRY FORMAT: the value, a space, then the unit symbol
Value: 784179.0 gal
